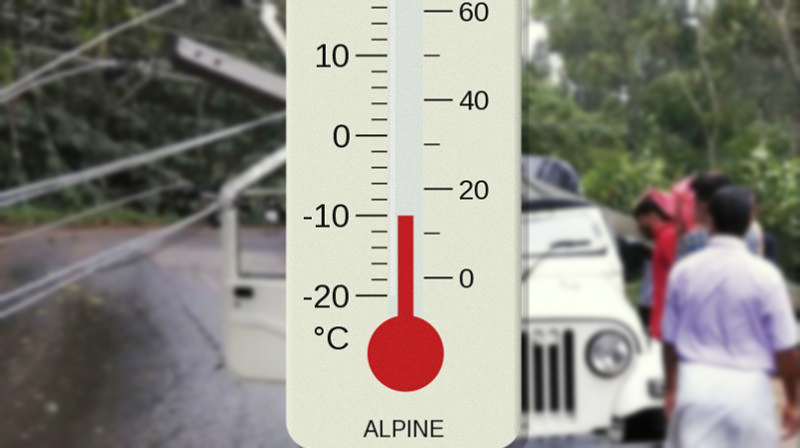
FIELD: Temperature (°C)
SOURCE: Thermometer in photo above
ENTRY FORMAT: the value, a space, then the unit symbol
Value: -10 °C
